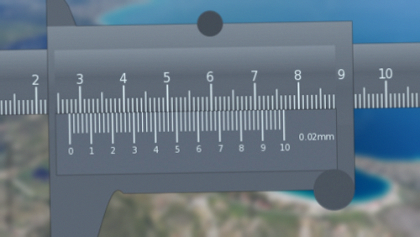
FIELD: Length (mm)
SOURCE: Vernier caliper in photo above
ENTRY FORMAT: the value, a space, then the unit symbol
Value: 27.5 mm
